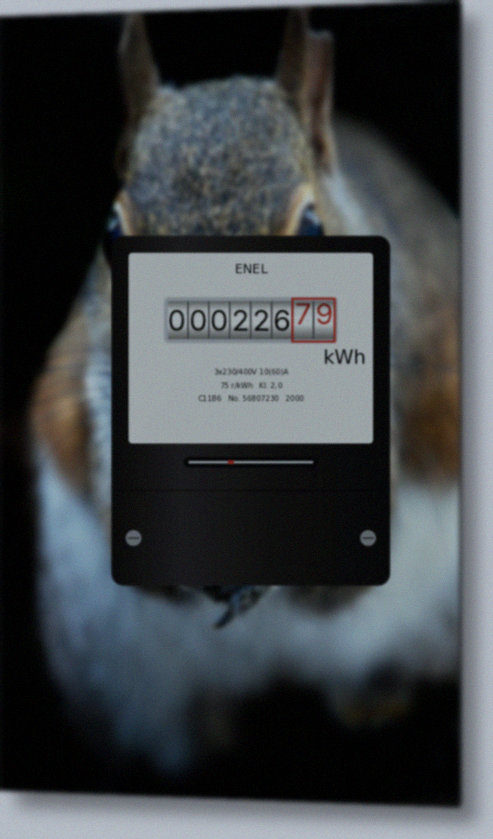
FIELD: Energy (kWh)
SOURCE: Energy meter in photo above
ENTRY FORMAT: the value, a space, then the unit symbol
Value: 226.79 kWh
